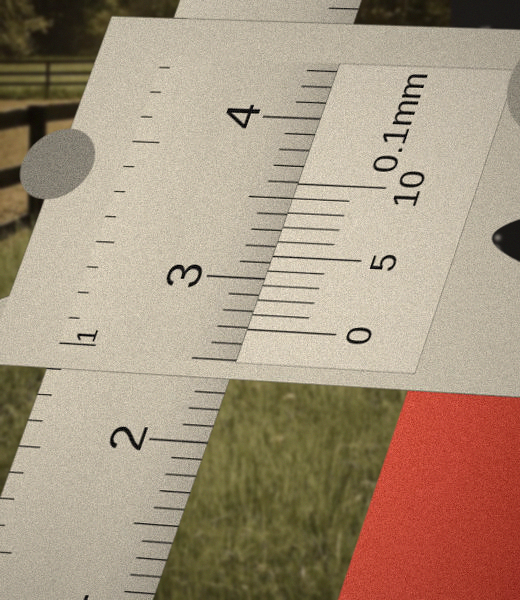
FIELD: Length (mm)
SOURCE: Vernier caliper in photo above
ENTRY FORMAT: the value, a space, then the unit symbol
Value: 26.9 mm
